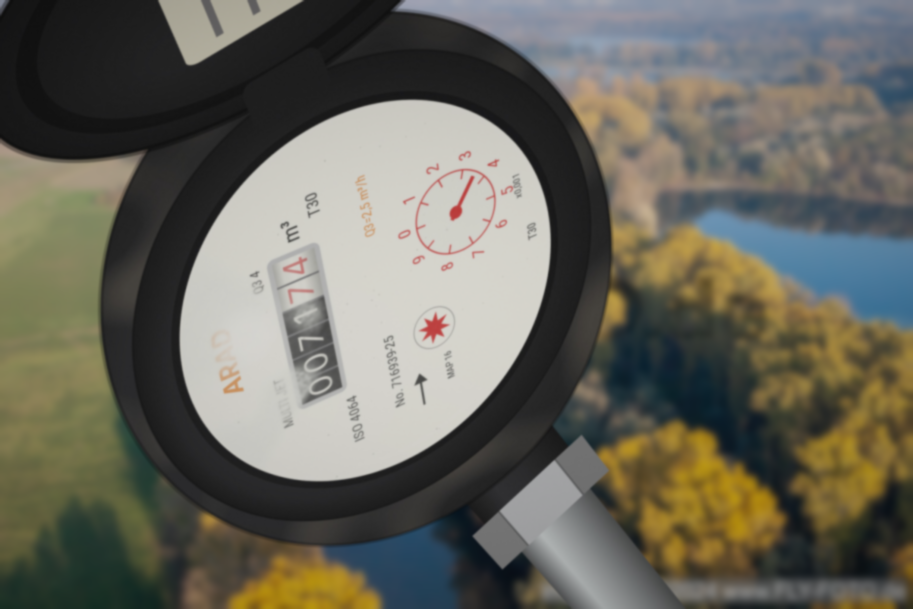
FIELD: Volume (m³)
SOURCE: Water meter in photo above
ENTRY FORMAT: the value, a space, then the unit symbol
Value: 71.743 m³
